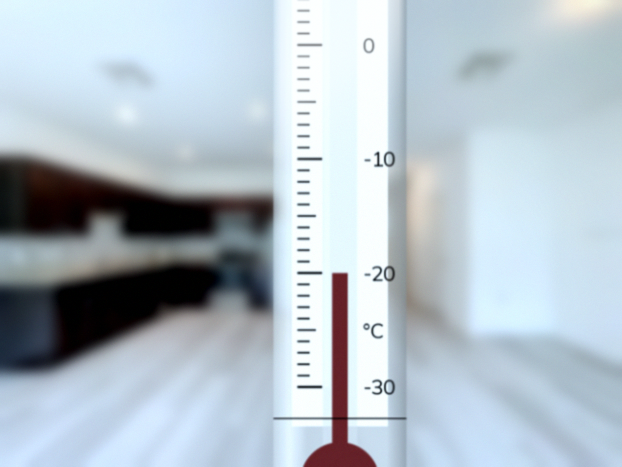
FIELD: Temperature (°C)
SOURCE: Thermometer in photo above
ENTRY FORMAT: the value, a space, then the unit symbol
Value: -20 °C
